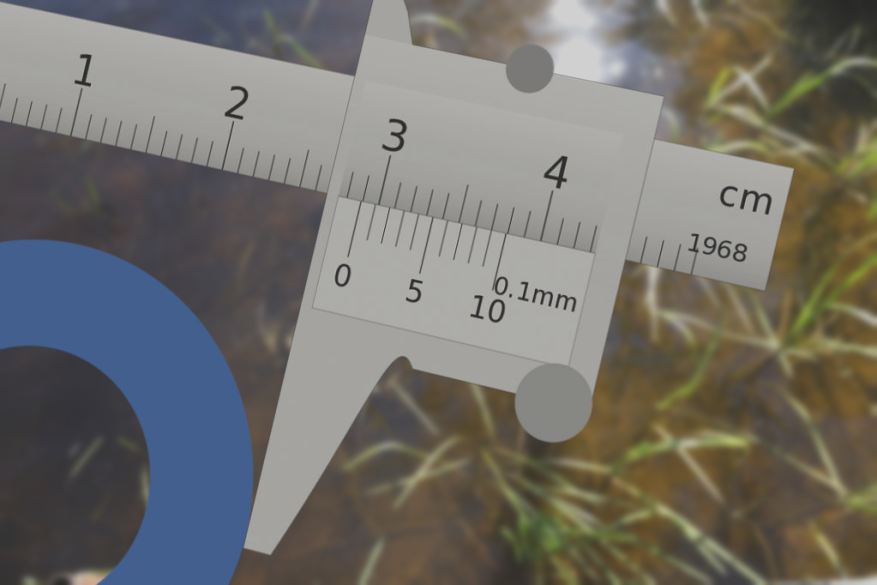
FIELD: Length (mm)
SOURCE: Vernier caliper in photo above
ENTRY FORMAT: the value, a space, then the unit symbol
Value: 28.9 mm
